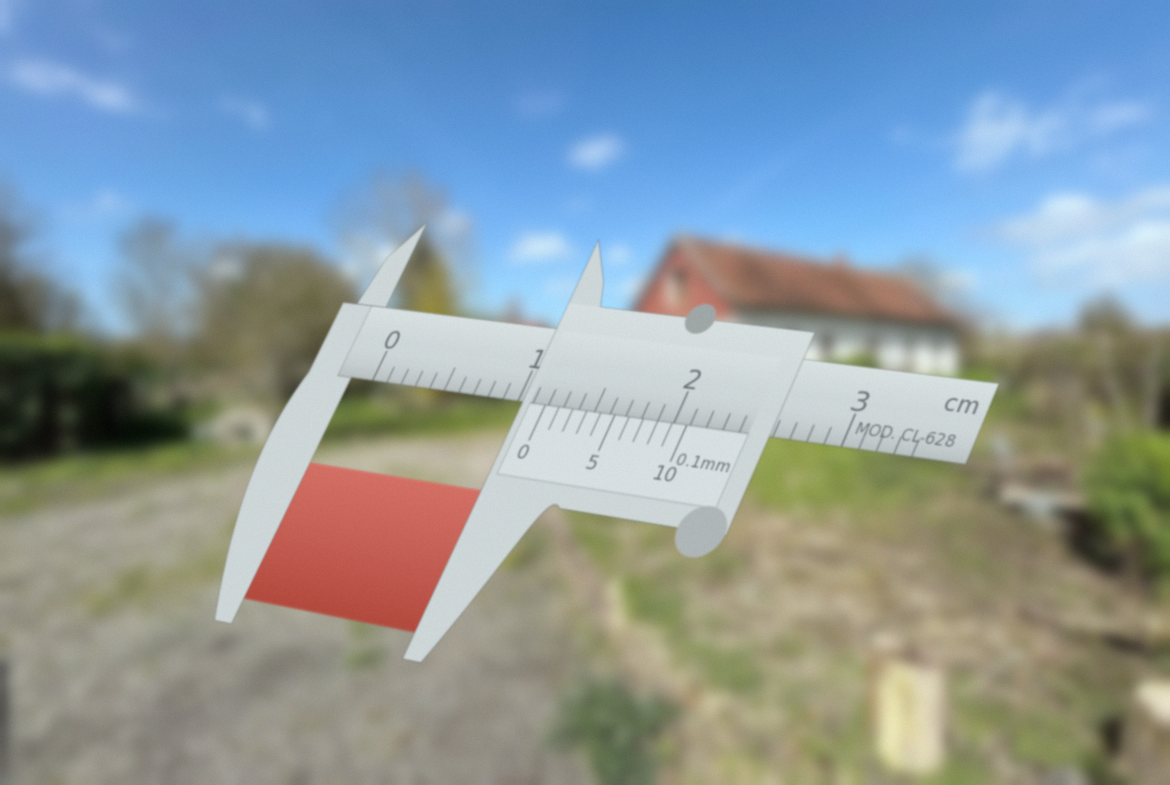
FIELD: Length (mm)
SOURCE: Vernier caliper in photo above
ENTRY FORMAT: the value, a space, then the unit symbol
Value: 11.8 mm
